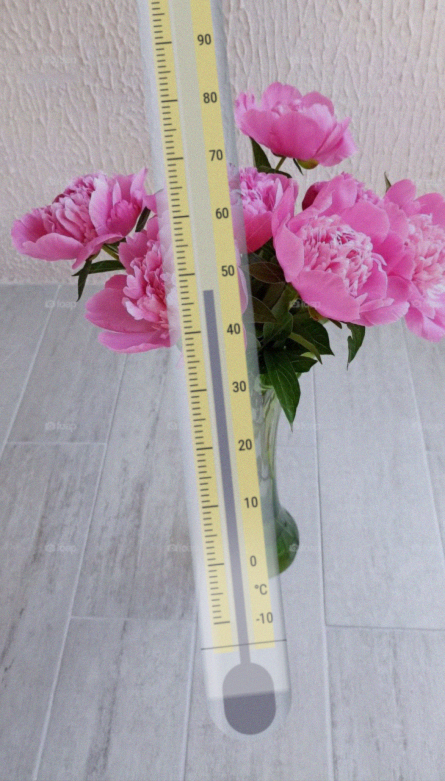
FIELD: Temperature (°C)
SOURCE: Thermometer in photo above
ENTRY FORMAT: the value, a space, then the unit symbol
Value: 47 °C
